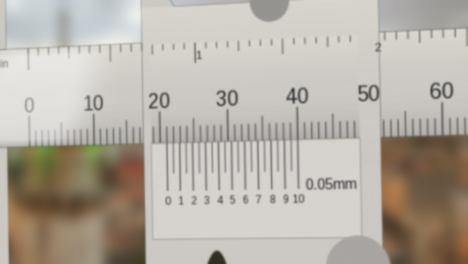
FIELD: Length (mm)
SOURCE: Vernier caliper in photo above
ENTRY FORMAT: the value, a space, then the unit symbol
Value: 21.0 mm
